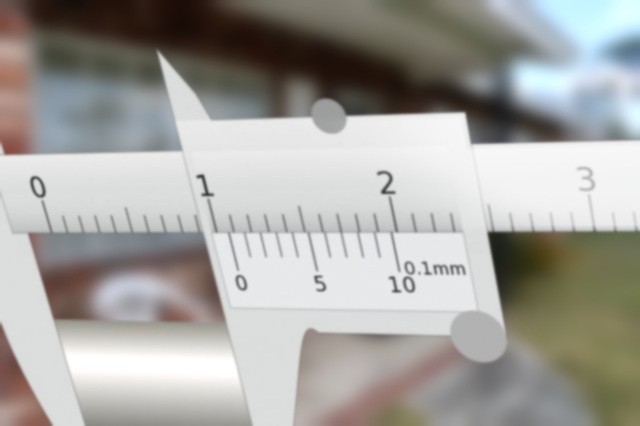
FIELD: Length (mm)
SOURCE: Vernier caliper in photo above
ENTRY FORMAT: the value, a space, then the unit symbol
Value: 10.7 mm
